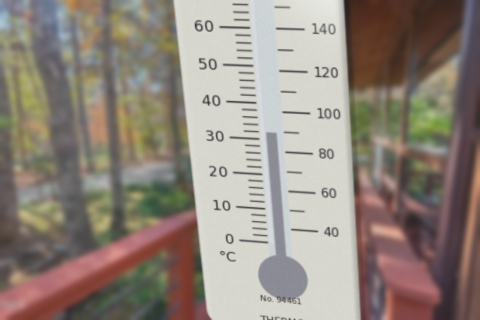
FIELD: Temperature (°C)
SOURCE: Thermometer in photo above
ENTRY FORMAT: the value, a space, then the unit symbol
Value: 32 °C
